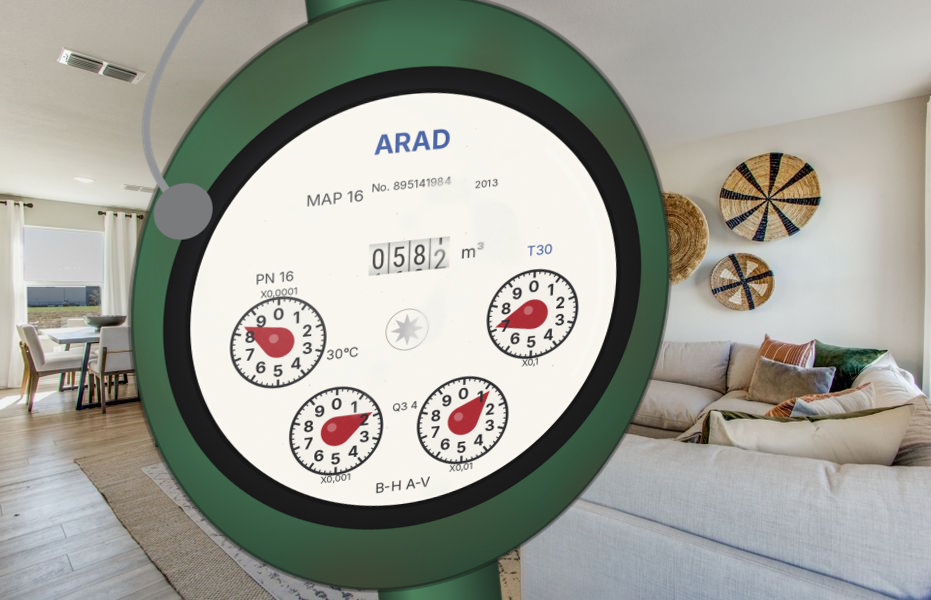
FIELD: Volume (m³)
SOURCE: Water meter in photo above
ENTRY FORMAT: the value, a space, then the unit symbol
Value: 581.7118 m³
